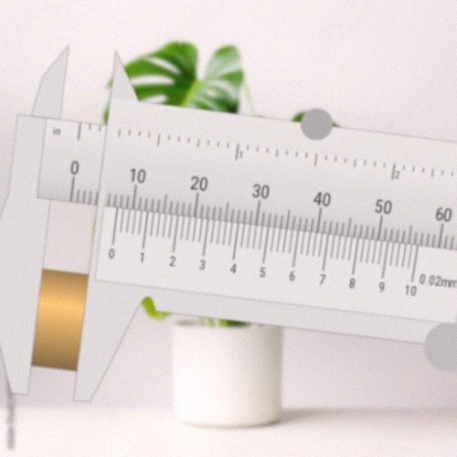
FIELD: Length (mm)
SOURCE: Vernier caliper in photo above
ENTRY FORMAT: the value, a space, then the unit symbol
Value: 7.5 mm
